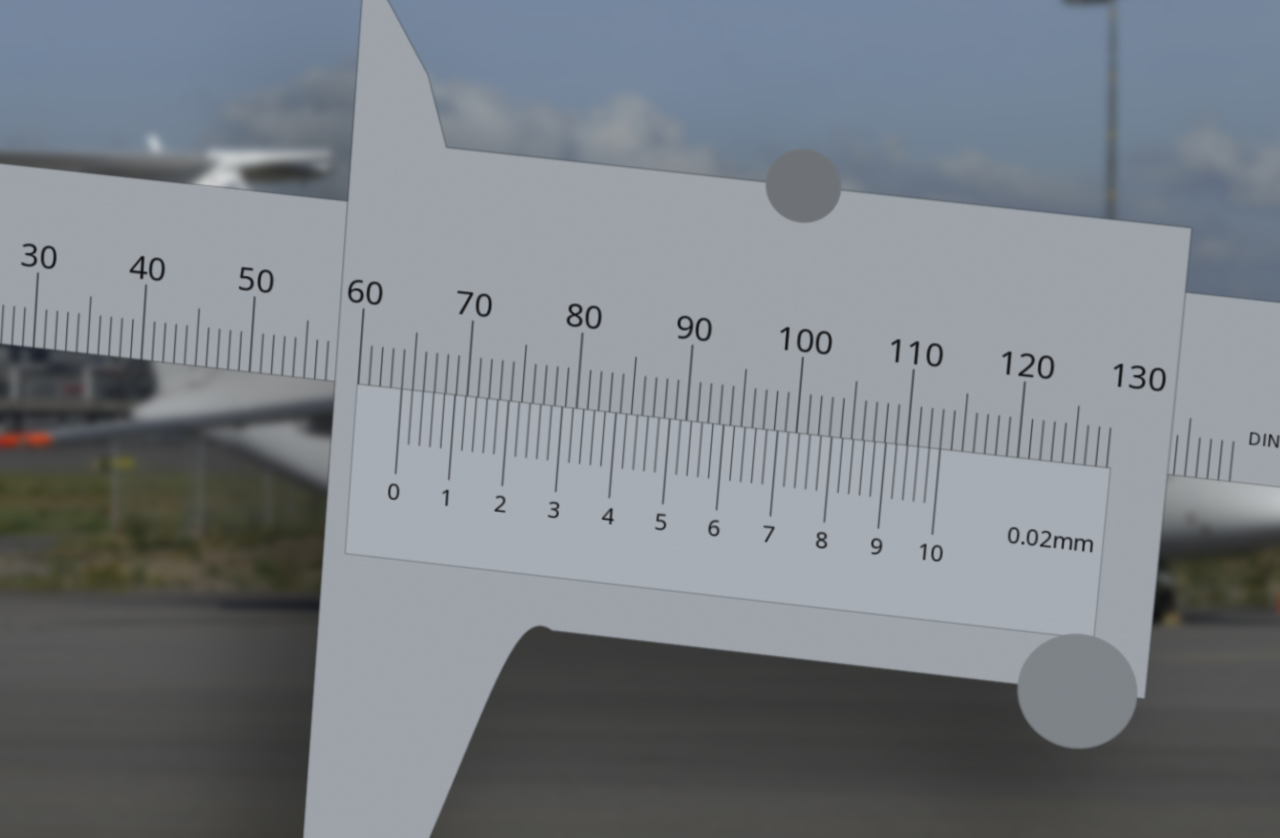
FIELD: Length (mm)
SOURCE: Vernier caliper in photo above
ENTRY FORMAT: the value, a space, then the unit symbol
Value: 64.0 mm
